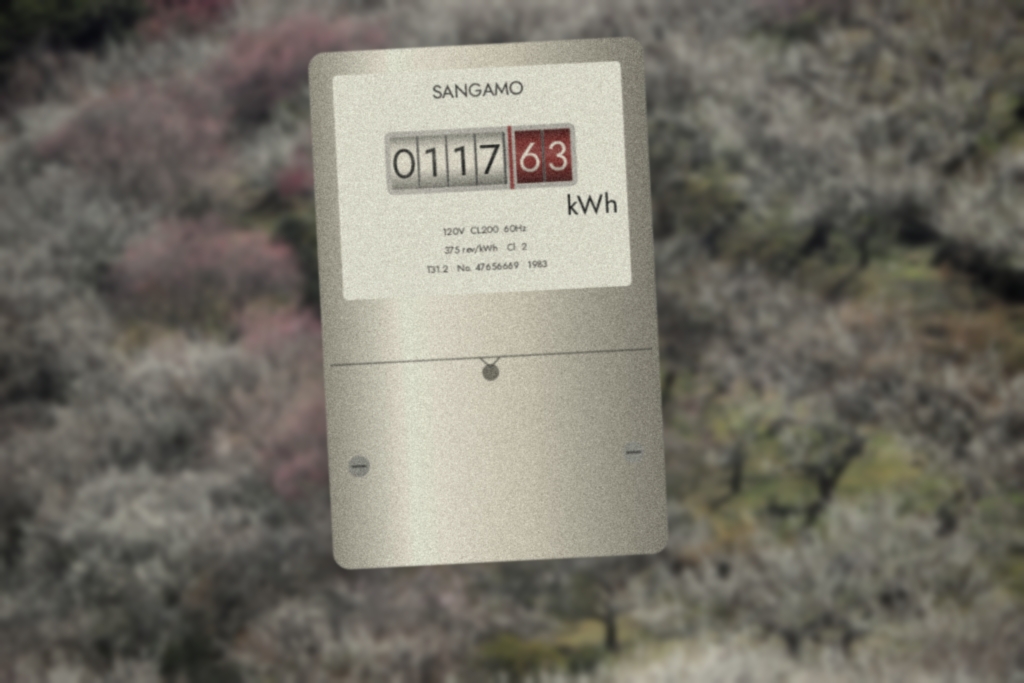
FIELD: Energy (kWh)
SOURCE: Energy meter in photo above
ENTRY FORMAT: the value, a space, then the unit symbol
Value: 117.63 kWh
